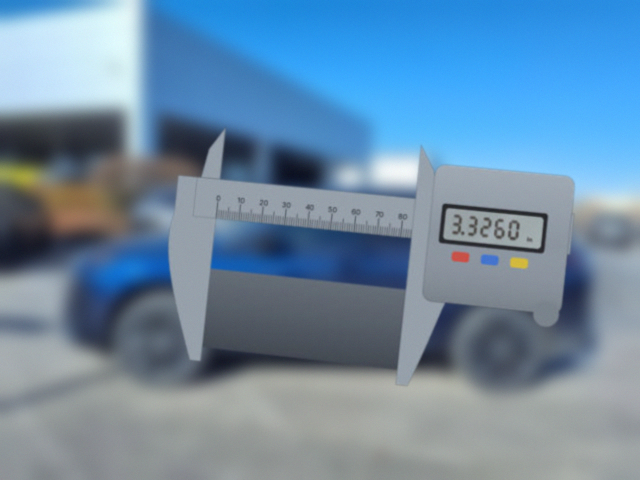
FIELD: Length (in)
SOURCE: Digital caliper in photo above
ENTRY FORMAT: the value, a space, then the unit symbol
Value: 3.3260 in
